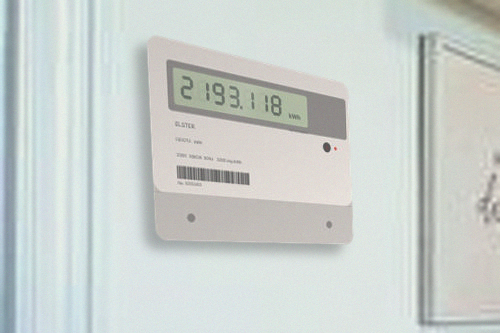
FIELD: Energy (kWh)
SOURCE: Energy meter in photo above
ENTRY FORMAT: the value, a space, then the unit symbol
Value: 2193.118 kWh
